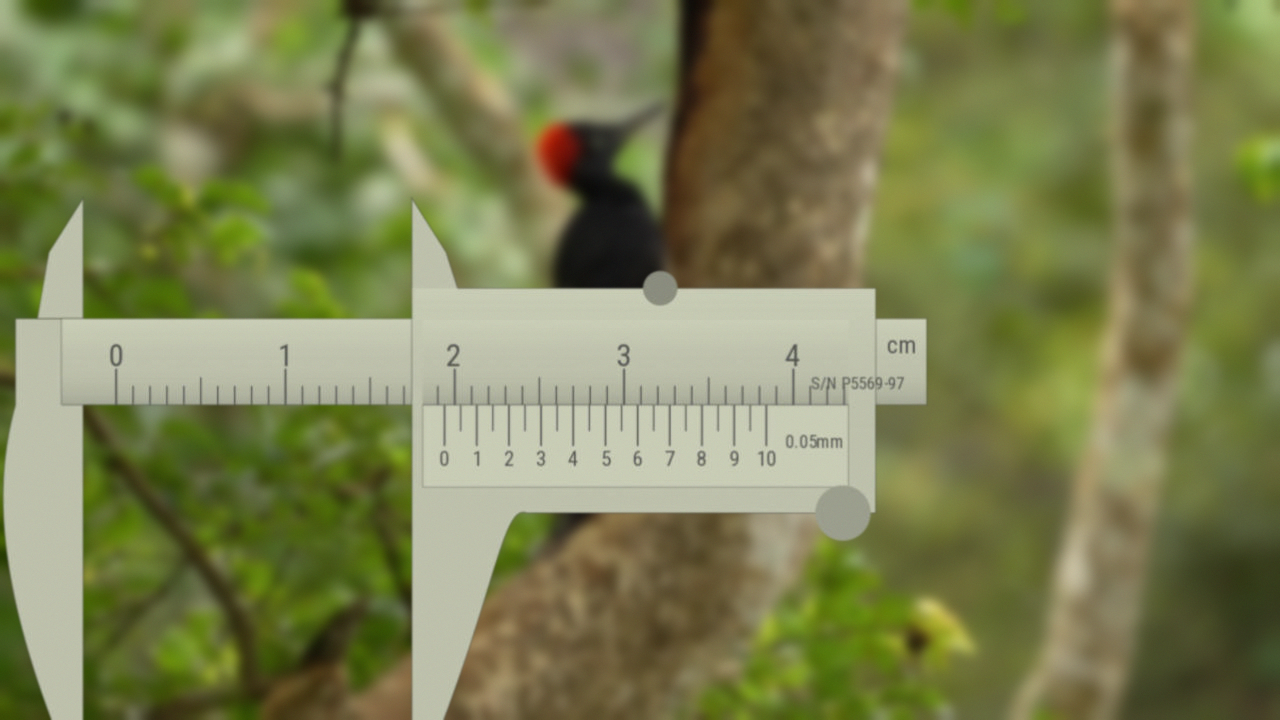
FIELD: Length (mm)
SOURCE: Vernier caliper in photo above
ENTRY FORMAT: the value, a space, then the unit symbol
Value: 19.4 mm
